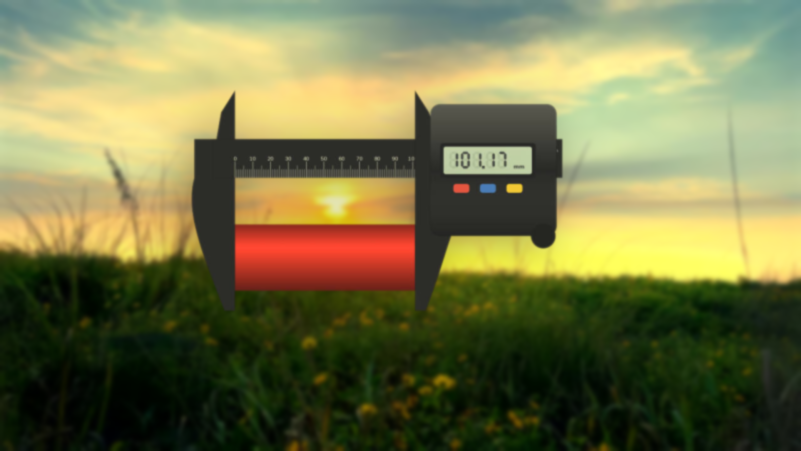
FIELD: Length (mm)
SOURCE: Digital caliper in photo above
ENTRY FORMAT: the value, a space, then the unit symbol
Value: 101.17 mm
